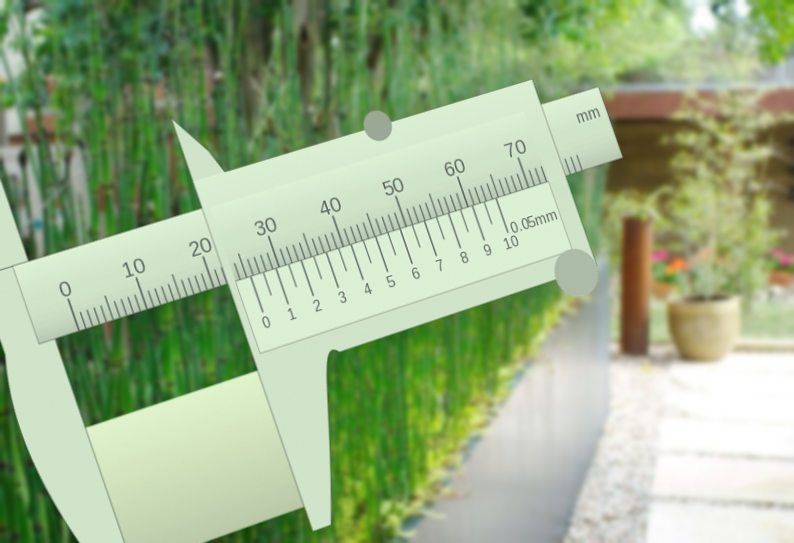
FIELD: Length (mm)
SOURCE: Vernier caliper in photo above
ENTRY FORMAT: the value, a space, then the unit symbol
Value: 25.6 mm
